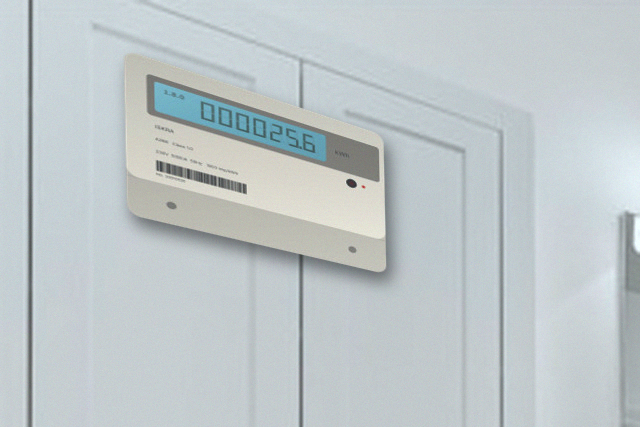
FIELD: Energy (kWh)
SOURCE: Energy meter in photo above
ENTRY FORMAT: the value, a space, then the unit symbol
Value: 25.6 kWh
